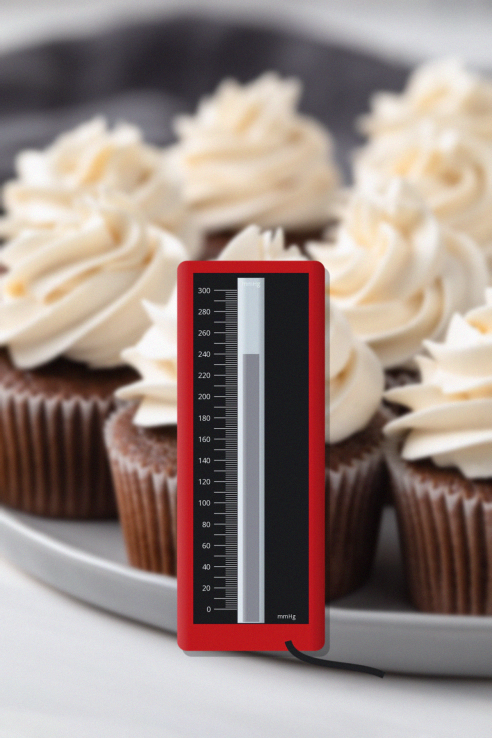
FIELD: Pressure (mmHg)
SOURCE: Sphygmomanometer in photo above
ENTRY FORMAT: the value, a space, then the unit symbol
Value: 240 mmHg
